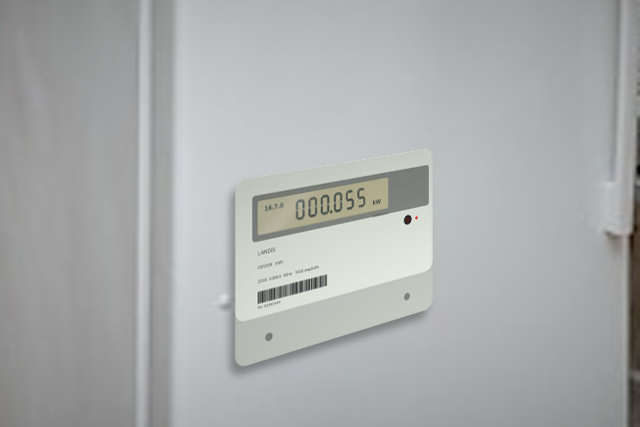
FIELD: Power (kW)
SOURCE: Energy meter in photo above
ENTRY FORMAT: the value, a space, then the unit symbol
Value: 0.055 kW
